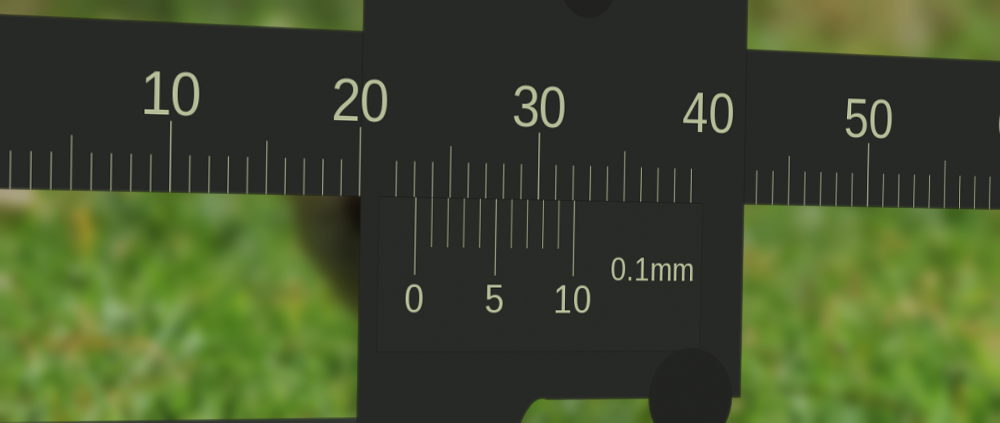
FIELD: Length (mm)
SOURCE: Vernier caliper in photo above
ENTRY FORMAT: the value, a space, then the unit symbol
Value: 23.1 mm
